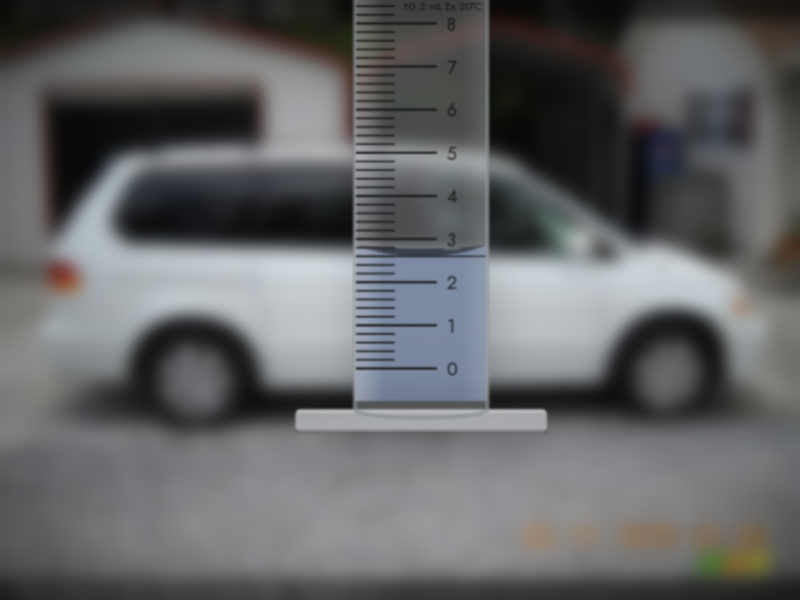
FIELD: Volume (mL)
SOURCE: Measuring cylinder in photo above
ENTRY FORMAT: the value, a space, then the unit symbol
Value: 2.6 mL
